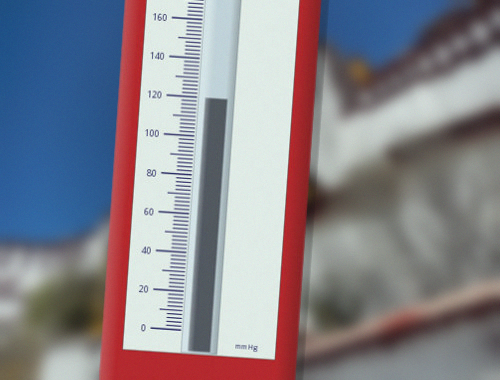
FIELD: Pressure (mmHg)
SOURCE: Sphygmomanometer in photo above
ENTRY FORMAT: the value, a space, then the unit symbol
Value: 120 mmHg
